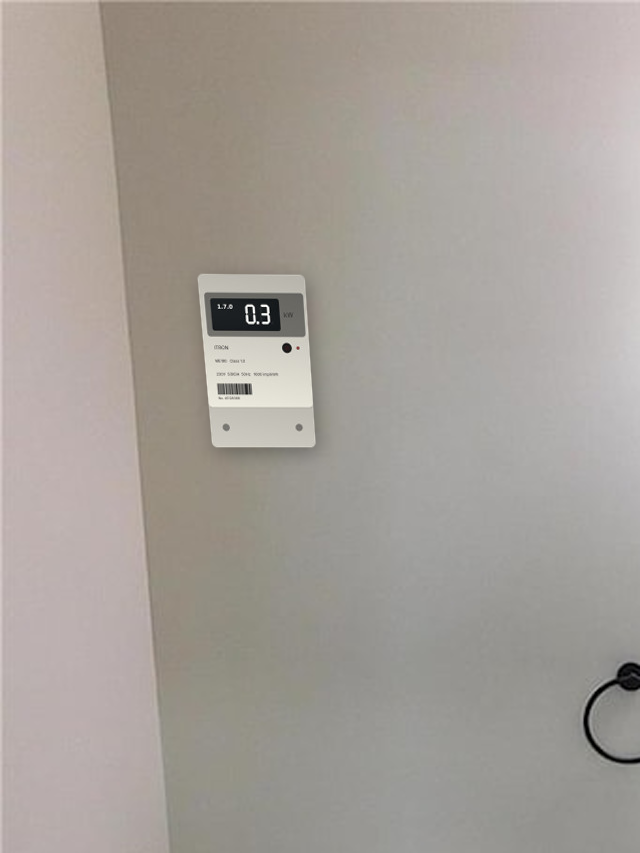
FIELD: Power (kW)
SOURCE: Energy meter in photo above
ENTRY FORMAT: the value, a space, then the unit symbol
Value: 0.3 kW
